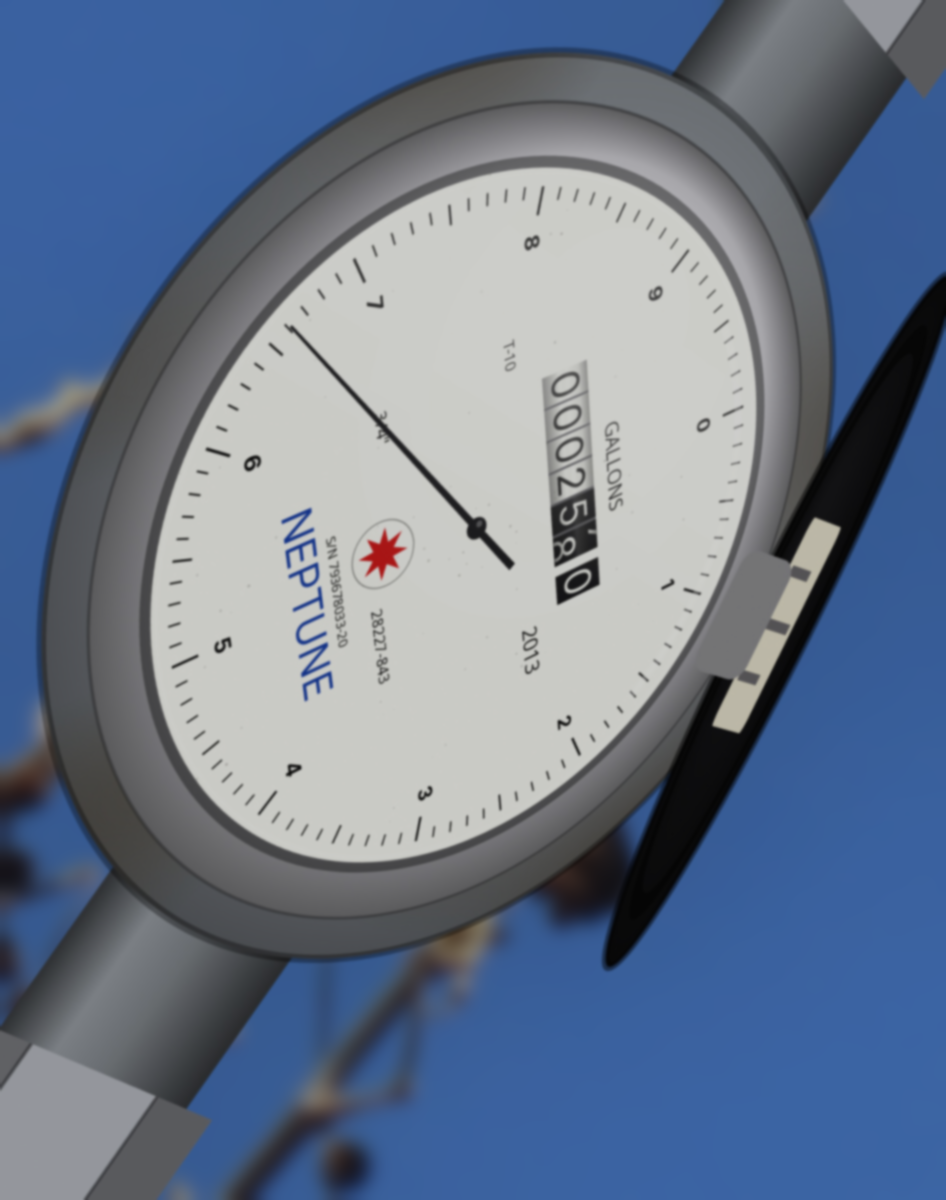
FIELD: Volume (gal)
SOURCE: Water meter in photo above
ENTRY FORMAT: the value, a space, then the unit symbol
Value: 2576.6 gal
